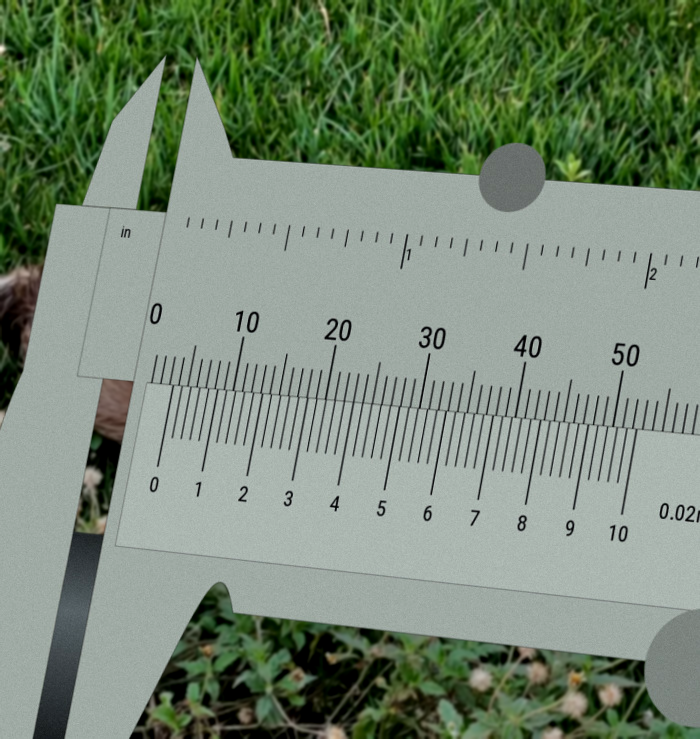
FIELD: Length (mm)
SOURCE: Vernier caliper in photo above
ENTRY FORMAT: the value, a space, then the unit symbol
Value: 3.4 mm
